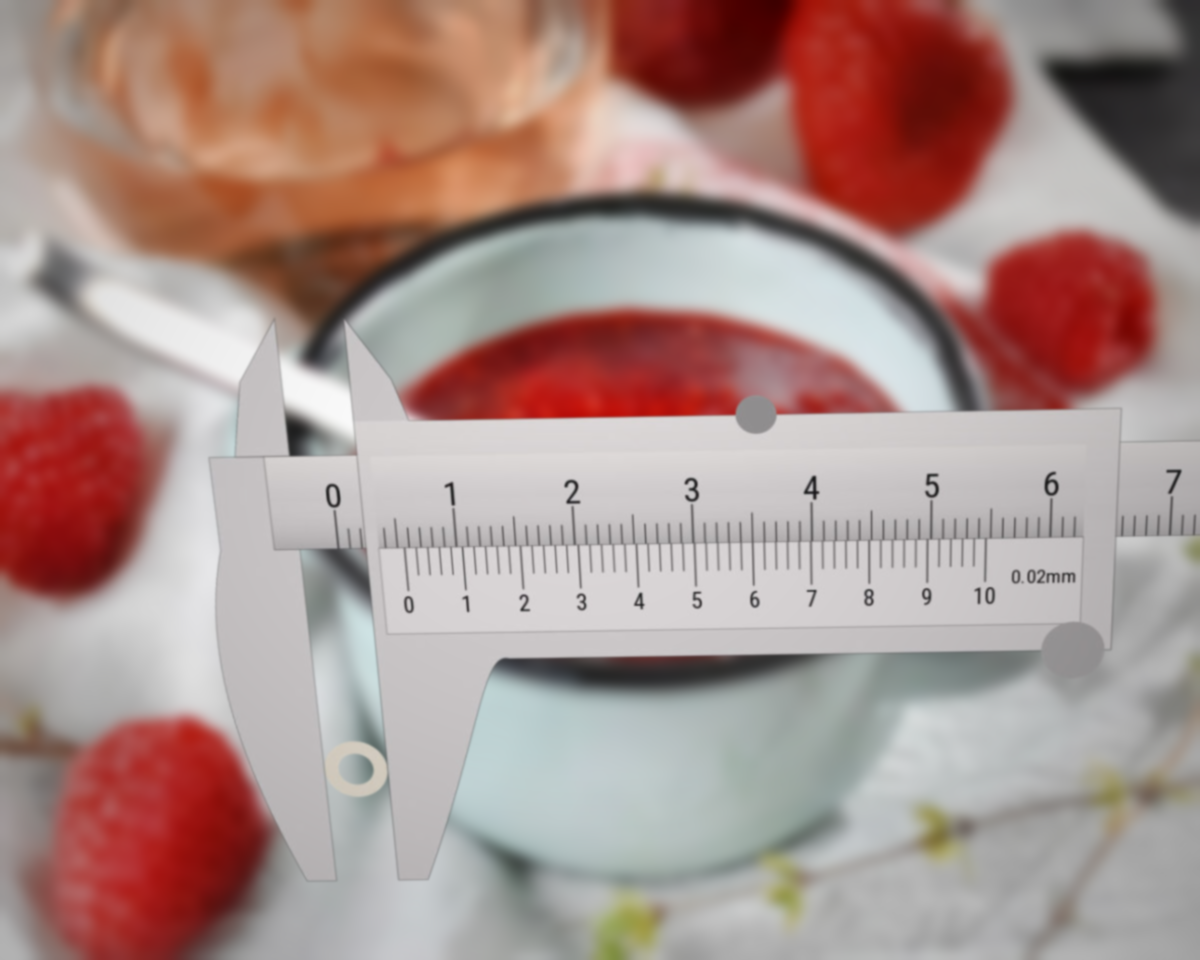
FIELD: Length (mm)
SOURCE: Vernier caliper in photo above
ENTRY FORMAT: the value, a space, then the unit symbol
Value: 5.6 mm
